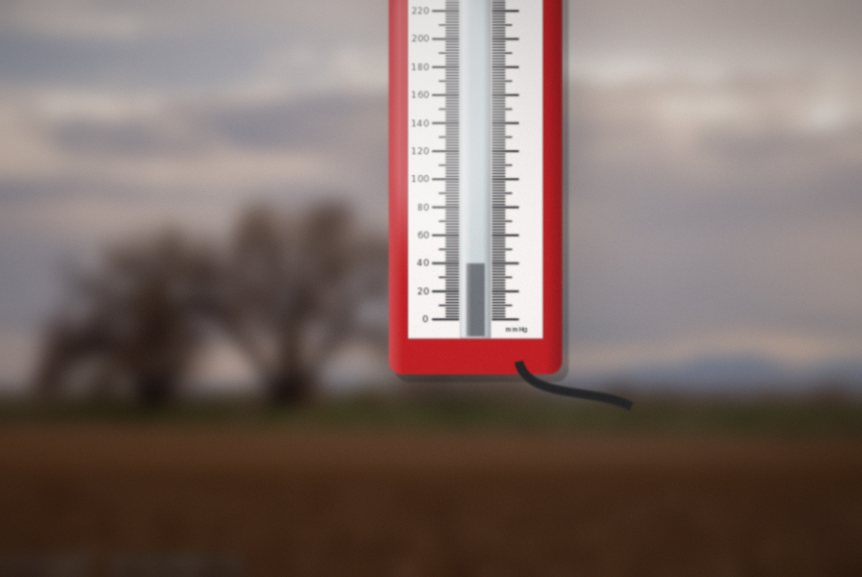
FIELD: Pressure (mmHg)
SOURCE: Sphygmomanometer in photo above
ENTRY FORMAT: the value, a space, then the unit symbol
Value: 40 mmHg
